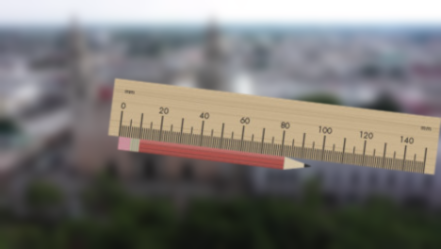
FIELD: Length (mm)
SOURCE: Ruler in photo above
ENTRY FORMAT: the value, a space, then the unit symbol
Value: 95 mm
